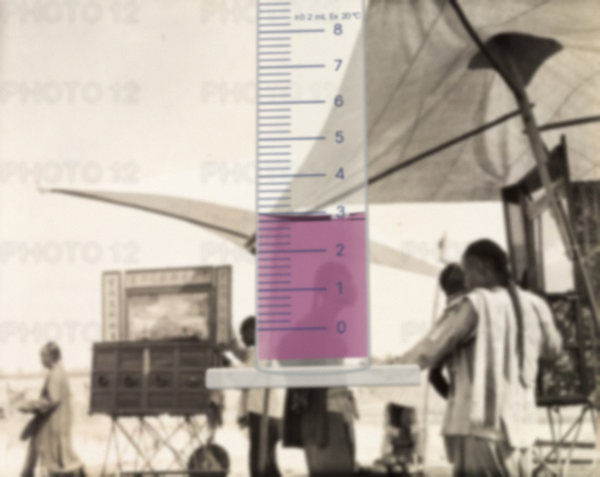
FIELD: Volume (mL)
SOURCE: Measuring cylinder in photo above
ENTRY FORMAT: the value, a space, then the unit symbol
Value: 2.8 mL
